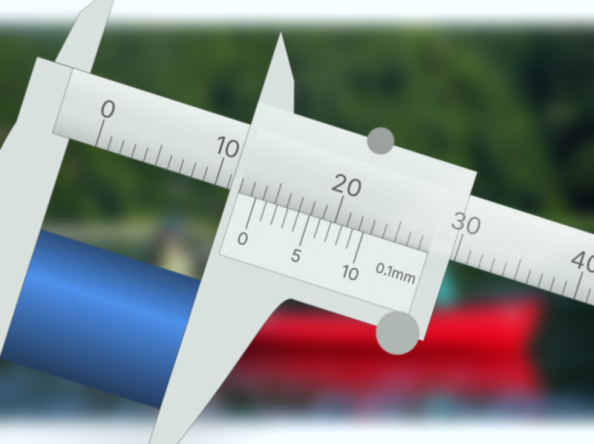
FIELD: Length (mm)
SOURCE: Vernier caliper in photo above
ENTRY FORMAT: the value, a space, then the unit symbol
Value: 13.4 mm
